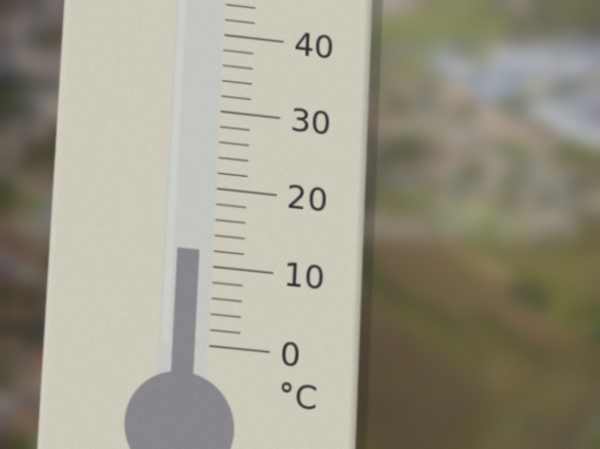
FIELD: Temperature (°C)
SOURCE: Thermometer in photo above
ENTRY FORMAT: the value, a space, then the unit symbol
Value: 12 °C
